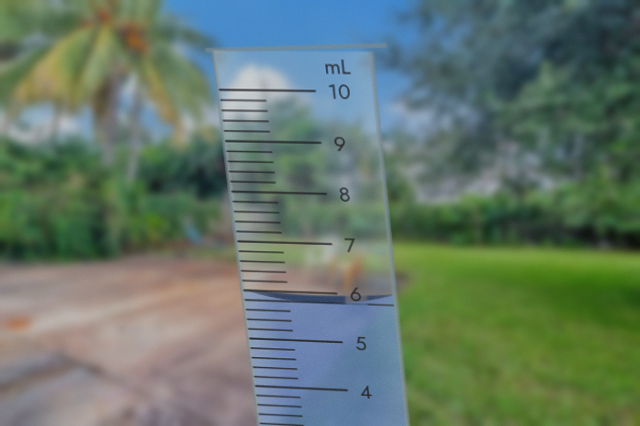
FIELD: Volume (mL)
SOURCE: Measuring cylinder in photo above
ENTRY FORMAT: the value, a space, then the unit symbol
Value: 5.8 mL
